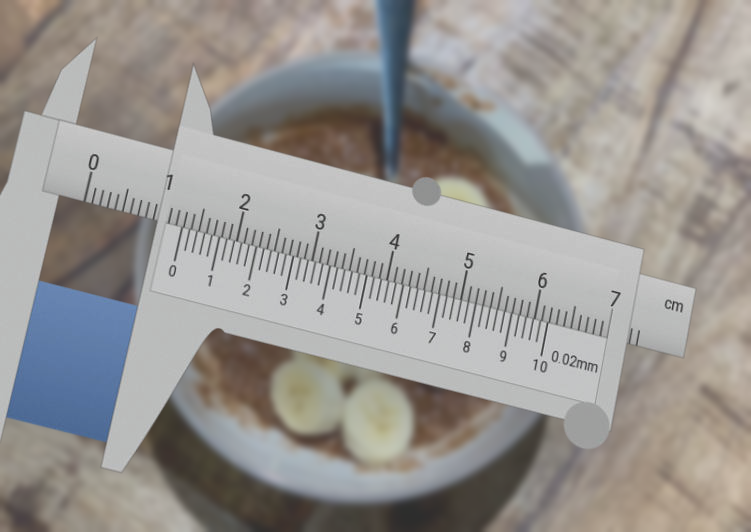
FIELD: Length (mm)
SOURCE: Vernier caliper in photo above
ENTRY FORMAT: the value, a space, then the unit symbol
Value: 12.8 mm
